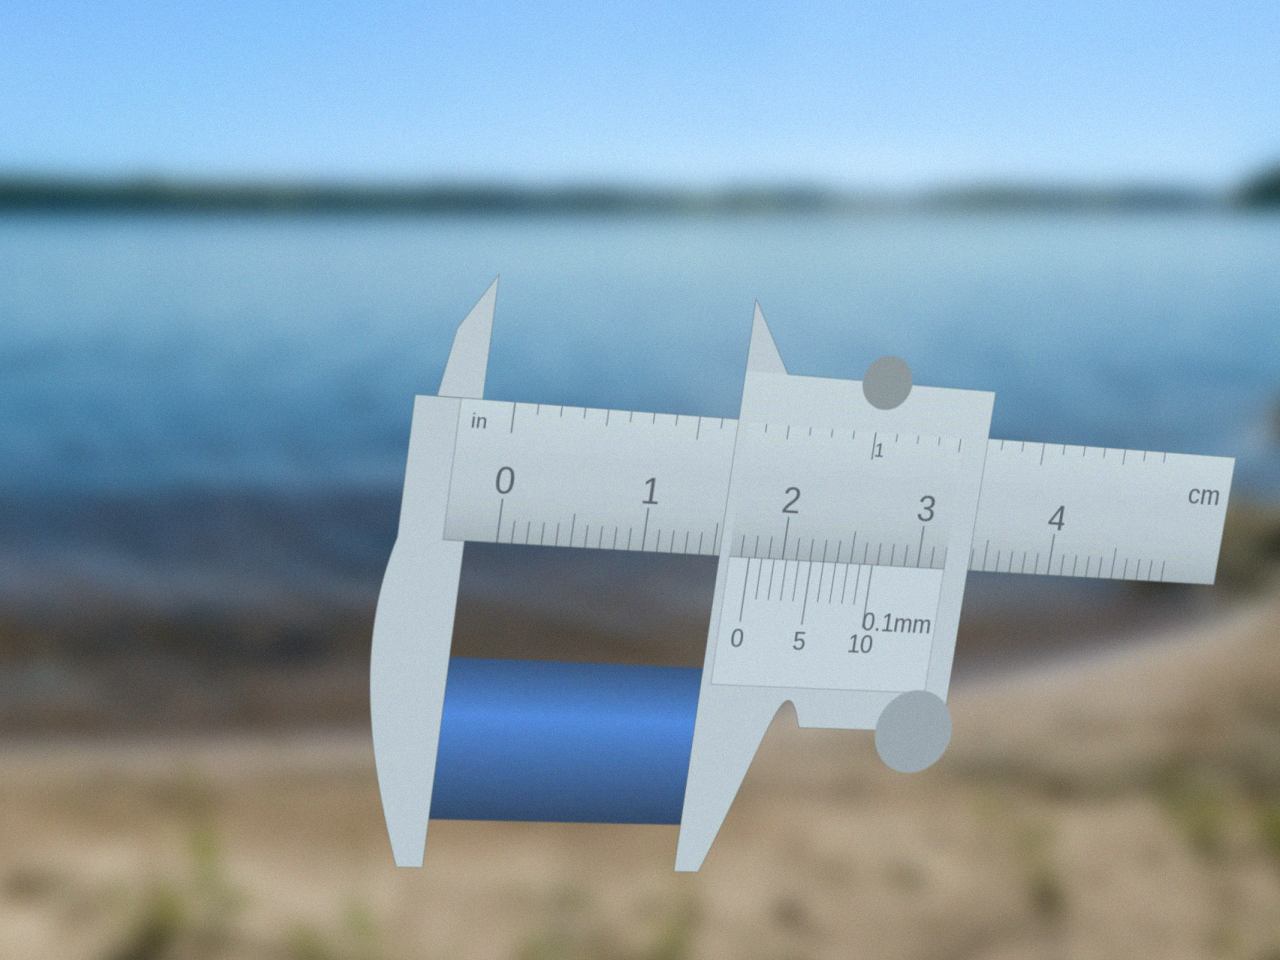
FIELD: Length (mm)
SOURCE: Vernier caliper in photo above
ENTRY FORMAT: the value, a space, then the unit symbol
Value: 17.6 mm
